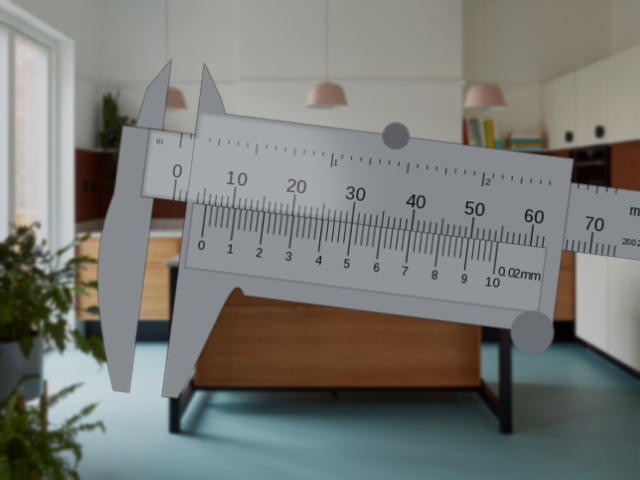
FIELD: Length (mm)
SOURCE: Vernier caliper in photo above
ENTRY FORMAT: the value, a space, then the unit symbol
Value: 5.5 mm
